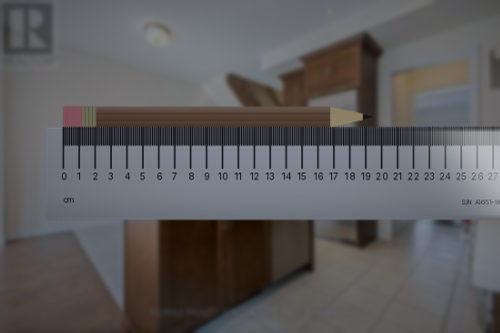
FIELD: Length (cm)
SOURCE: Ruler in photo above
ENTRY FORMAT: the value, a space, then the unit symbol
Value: 19.5 cm
